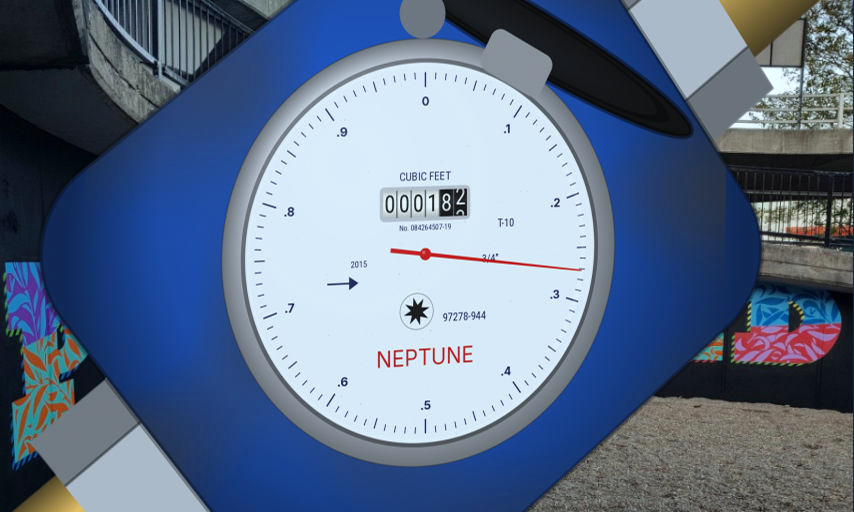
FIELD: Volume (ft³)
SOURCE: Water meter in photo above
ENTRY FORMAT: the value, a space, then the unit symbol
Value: 182.27 ft³
